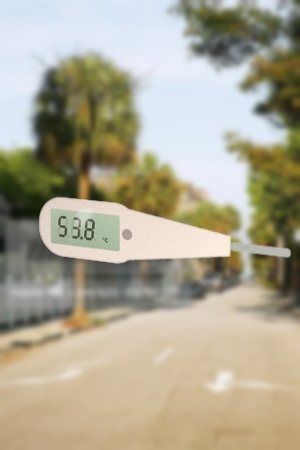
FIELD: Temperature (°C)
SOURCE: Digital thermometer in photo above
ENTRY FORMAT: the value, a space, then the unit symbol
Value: 53.8 °C
